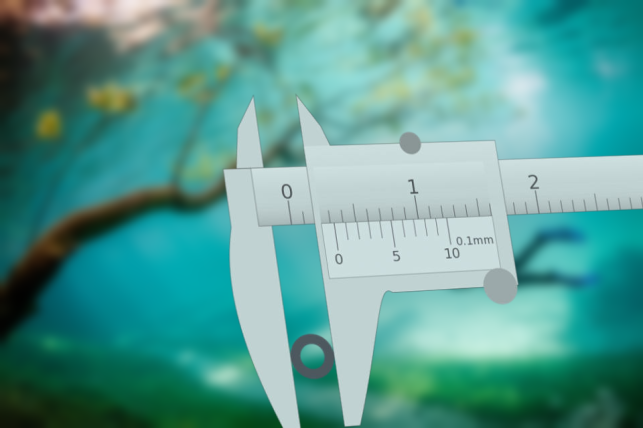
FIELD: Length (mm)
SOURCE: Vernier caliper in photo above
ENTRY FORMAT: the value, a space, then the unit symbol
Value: 3.3 mm
